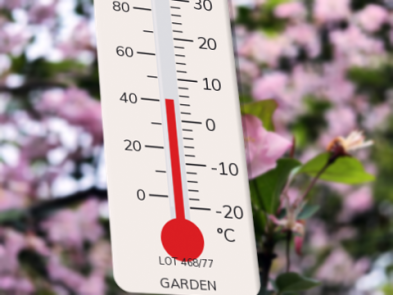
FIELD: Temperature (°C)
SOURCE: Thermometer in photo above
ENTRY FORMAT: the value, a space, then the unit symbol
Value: 5 °C
